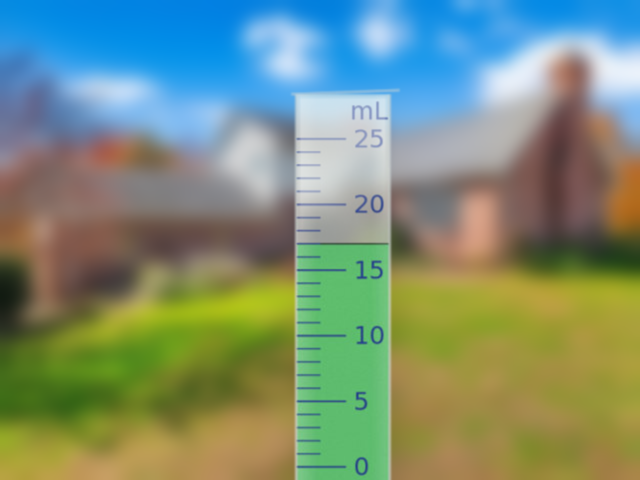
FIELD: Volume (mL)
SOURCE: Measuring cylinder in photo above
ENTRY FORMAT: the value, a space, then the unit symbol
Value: 17 mL
